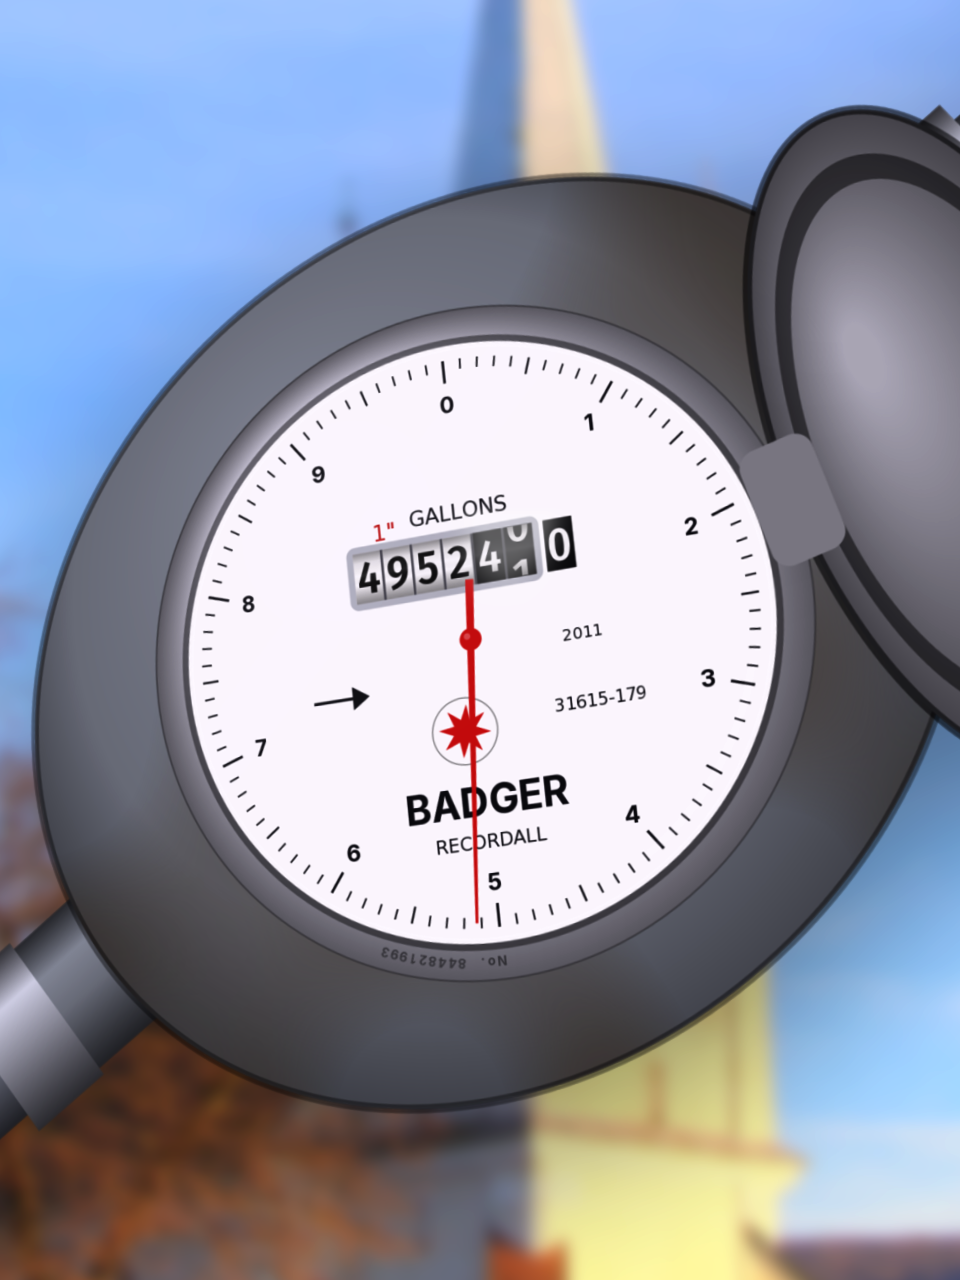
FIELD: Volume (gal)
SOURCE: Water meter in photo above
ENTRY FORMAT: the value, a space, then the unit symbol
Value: 4952405.1 gal
